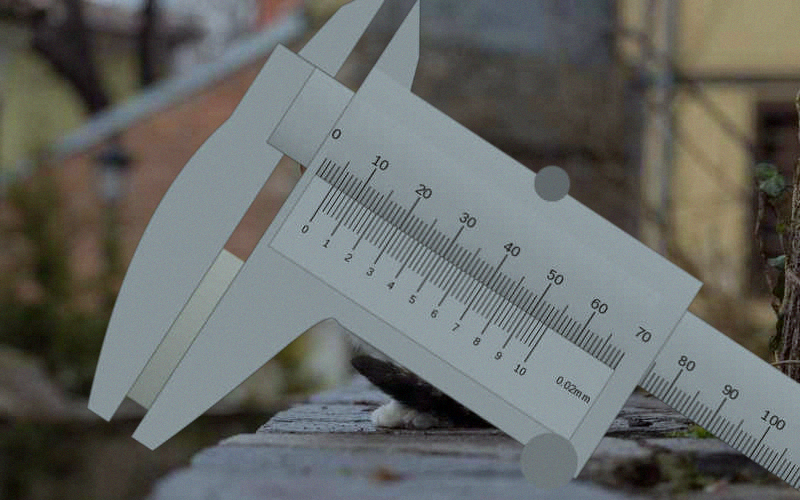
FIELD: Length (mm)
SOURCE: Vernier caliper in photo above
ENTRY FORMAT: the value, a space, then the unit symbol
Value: 5.0 mm
